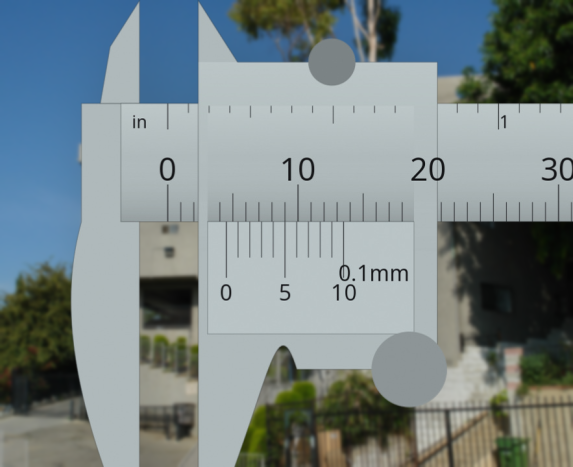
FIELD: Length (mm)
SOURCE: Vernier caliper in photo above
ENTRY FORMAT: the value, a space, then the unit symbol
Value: 4.5 mm
